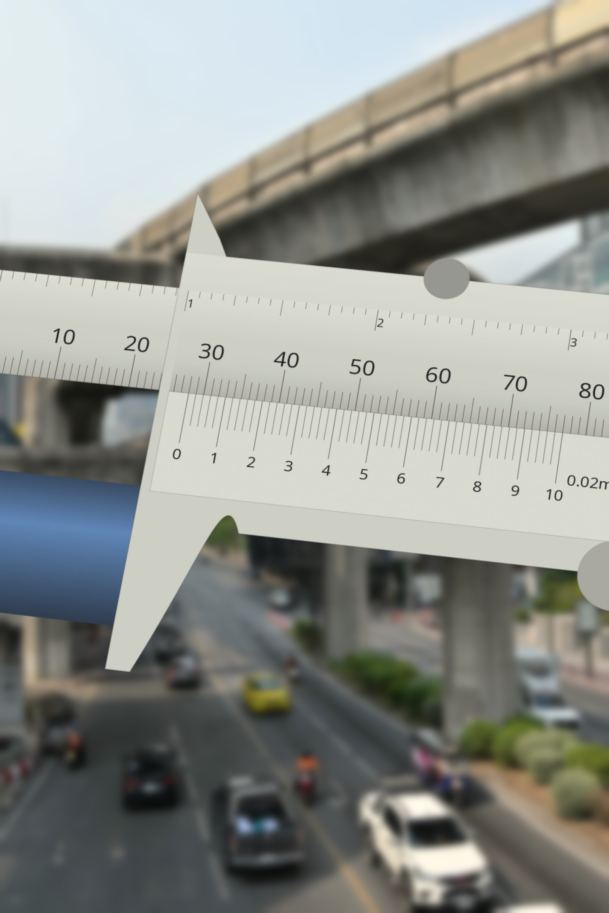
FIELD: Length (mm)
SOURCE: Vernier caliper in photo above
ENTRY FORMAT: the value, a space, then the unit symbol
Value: 28.0 mm
